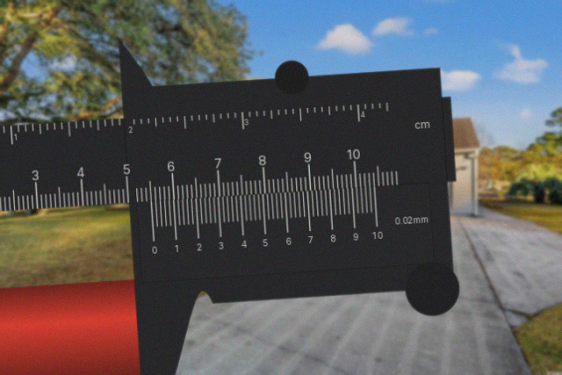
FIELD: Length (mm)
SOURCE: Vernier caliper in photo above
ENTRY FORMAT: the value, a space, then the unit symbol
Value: 55.0 mm
